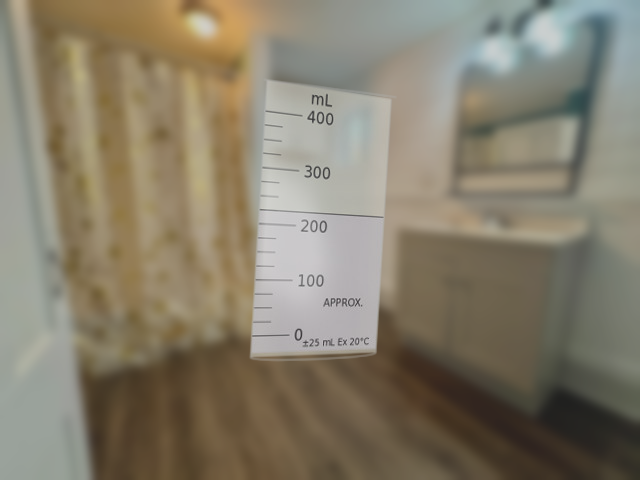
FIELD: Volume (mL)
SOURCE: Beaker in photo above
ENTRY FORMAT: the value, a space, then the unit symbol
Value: 225 mL
